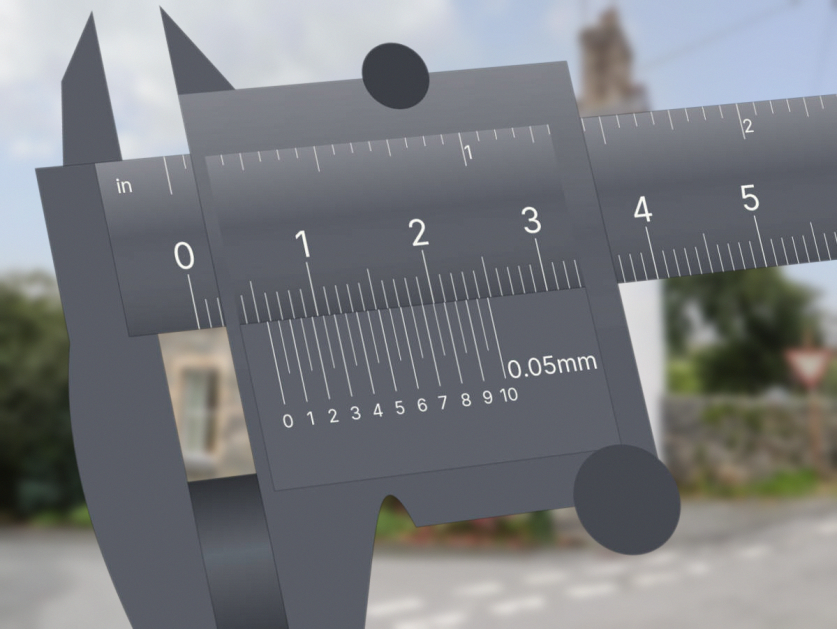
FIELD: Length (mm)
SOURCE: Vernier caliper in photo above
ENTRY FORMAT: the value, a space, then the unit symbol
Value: 5.7 mm
